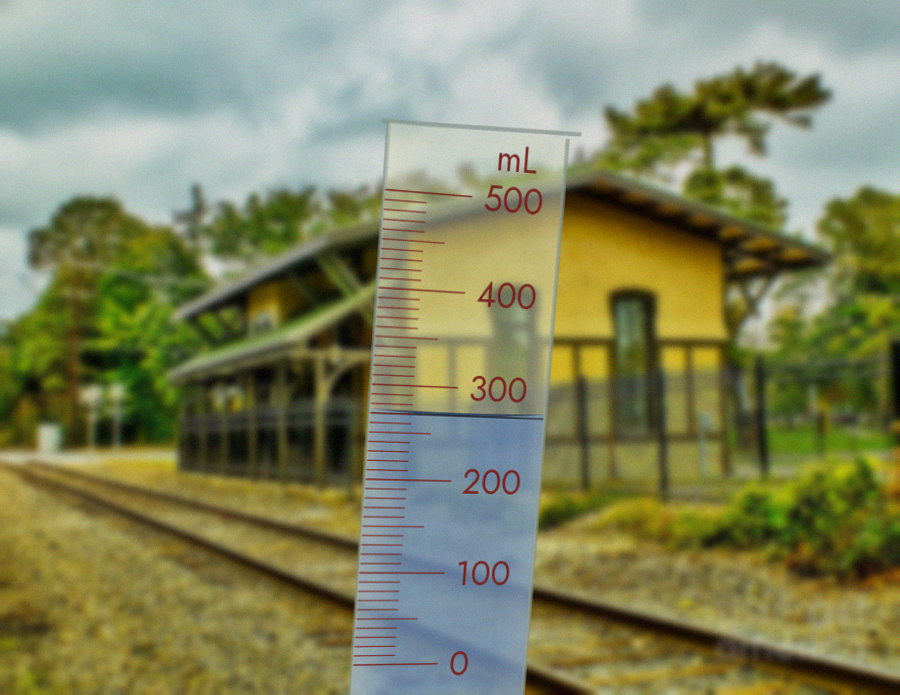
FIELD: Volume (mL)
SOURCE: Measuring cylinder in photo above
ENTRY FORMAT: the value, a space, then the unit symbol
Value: 270 mL
